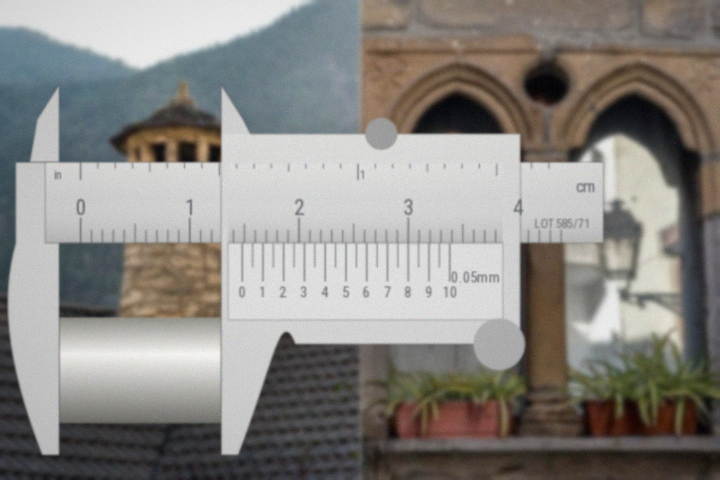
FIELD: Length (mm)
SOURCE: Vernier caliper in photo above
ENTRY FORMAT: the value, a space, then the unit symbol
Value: 14.8 mm
